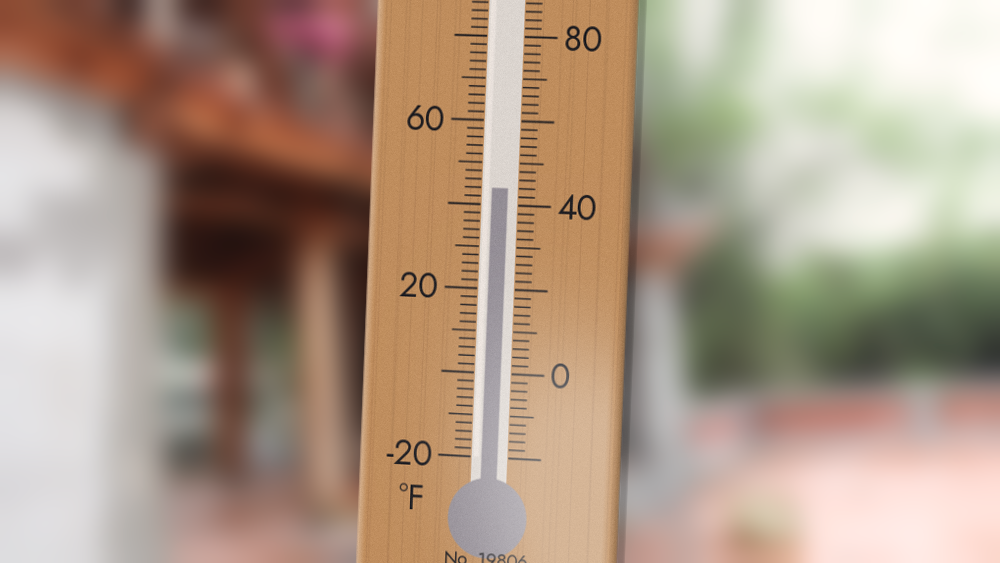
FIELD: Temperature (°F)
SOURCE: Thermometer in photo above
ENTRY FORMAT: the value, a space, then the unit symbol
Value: 44 °F
